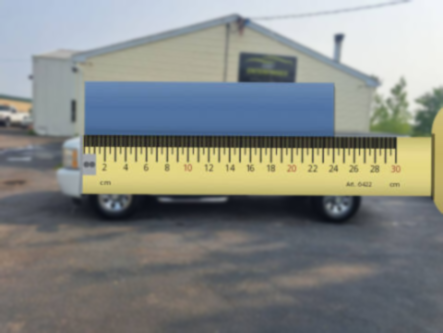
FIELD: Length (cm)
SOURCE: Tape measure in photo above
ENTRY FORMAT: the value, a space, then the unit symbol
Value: 24 cm
